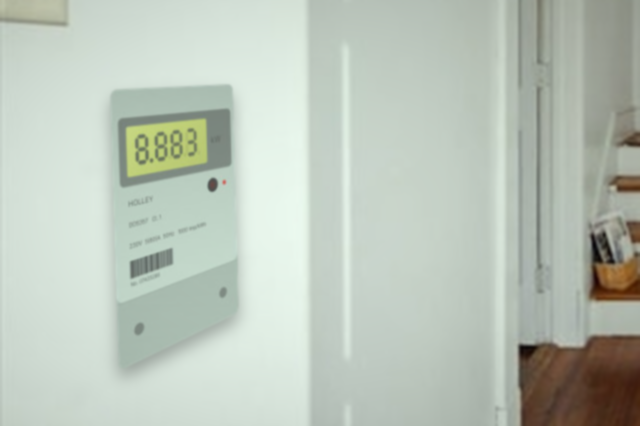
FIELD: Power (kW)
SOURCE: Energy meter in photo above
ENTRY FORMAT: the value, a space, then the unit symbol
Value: 8.883 kW
